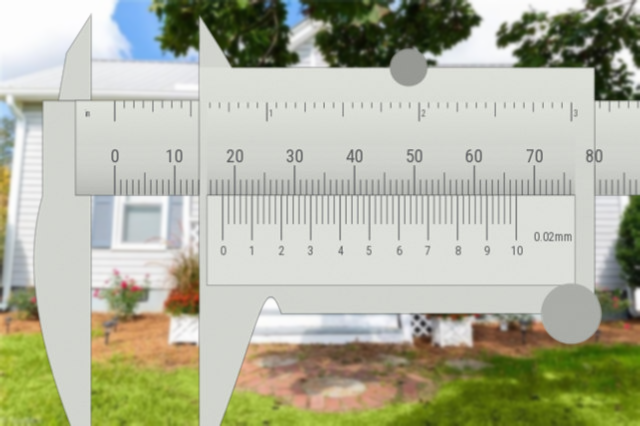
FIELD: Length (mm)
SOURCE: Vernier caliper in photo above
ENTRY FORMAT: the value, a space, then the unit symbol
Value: 18.0 mm
